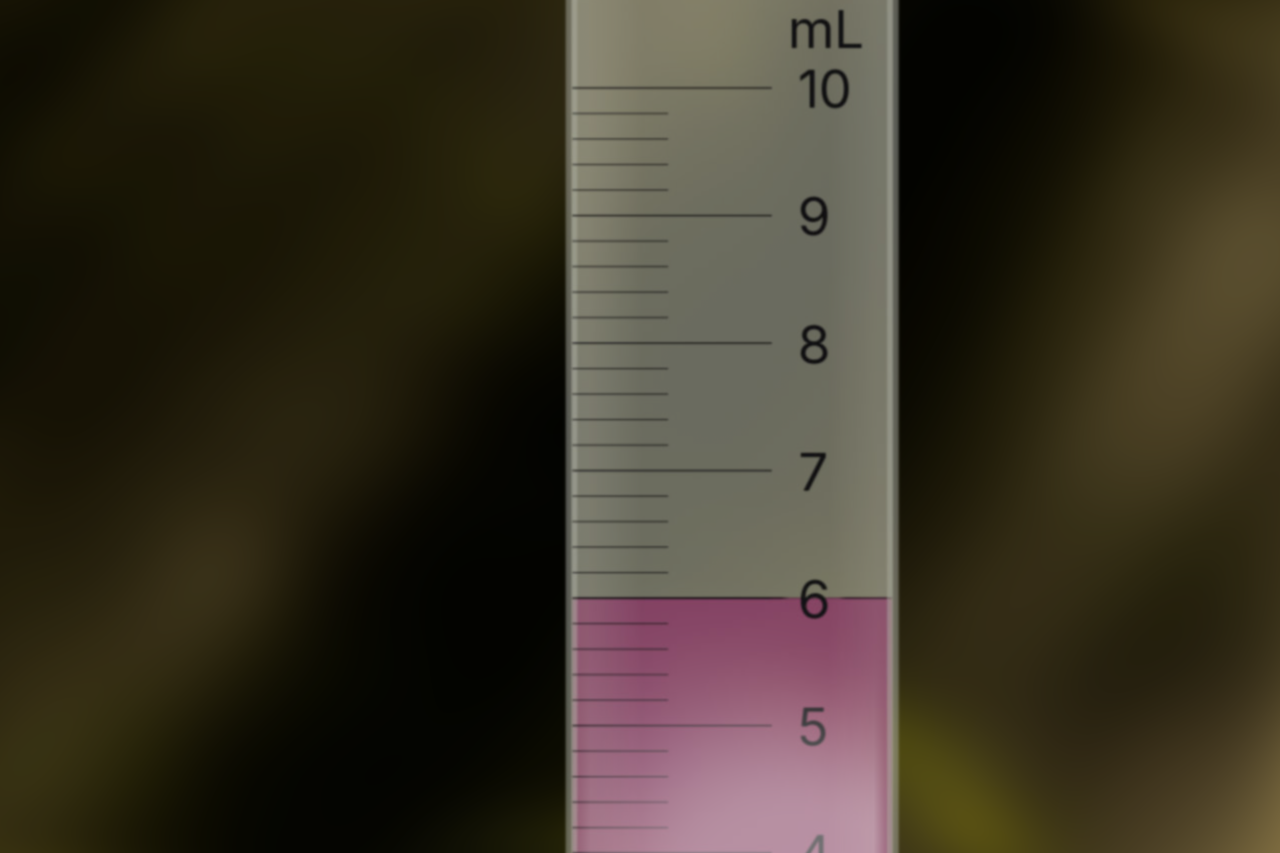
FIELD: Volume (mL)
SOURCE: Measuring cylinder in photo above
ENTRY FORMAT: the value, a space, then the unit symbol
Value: 6 mL
